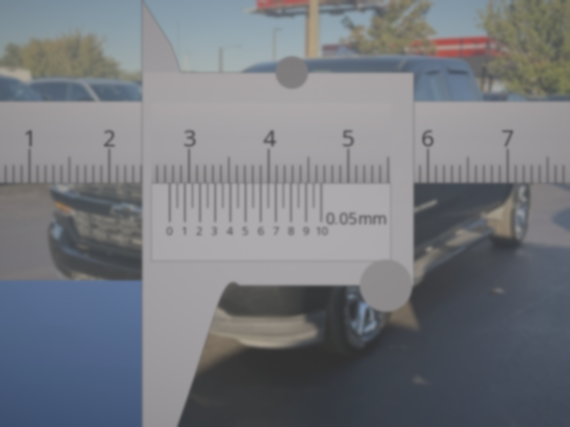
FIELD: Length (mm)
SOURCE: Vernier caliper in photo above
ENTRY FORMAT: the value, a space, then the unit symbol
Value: 27.6 mm
